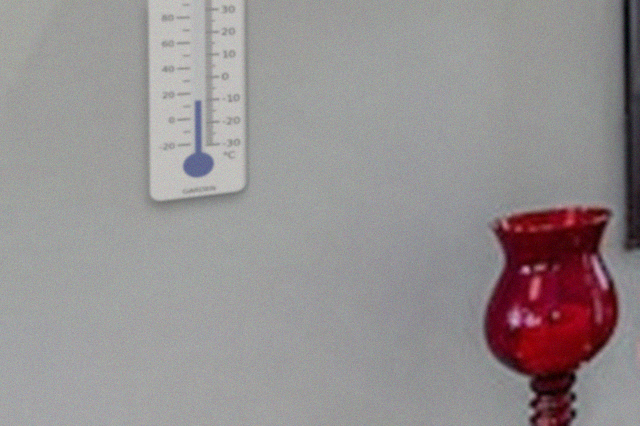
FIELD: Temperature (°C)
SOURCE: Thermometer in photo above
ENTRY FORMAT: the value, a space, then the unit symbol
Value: -10 °C
